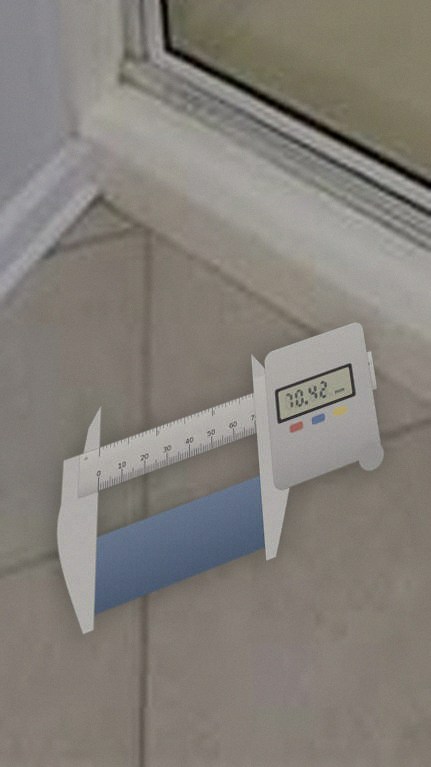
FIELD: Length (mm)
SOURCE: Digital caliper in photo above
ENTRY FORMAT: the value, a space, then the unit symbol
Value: 70.42 mm
